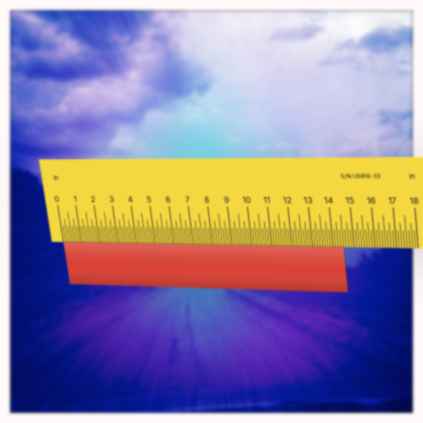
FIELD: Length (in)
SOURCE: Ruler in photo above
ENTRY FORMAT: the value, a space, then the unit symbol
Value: 14.5 in
